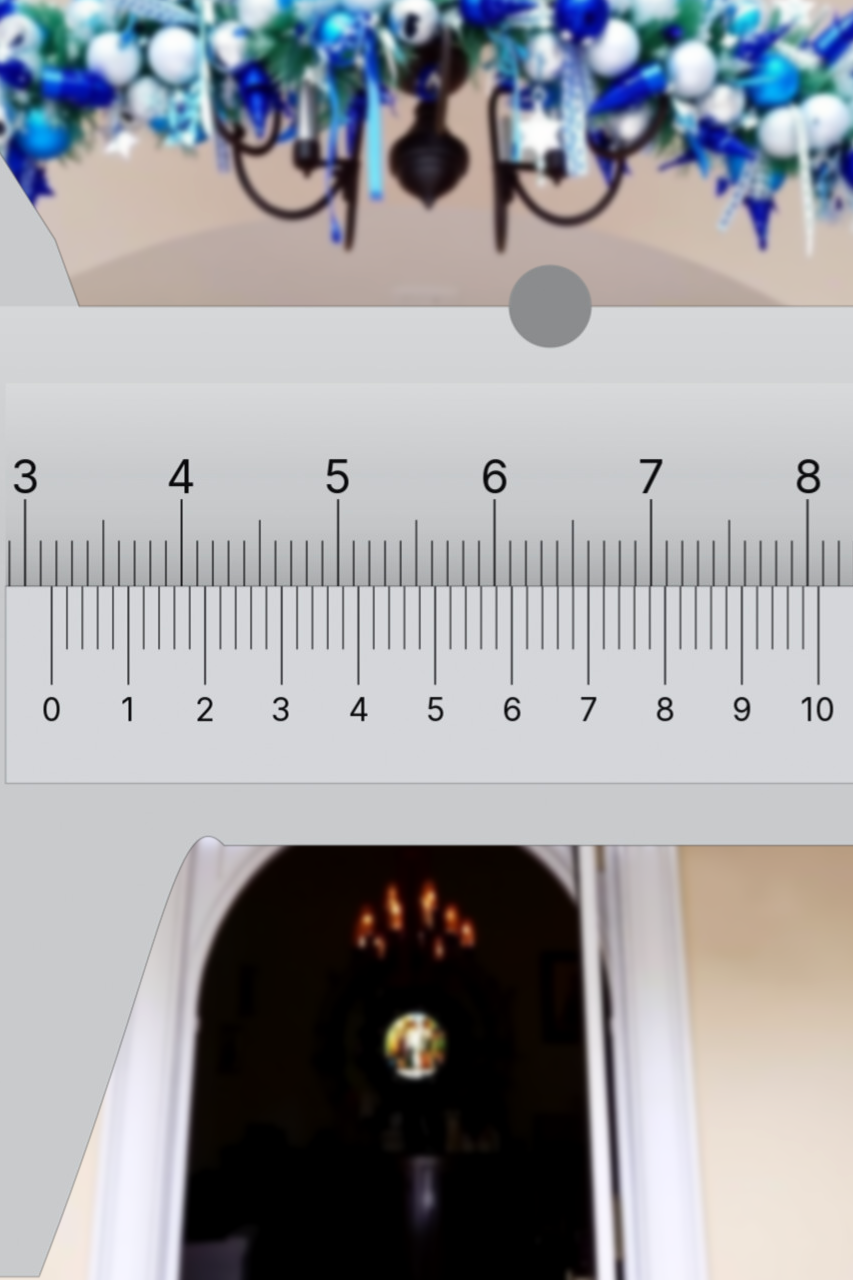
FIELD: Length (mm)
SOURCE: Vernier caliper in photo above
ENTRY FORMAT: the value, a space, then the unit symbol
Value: 31.7 mm
